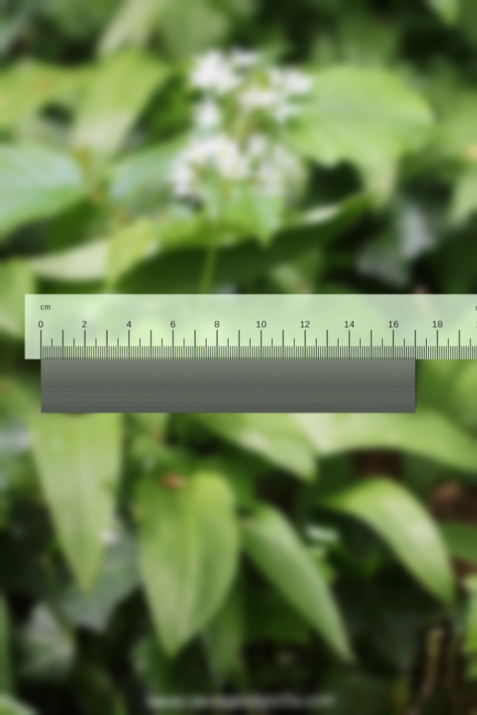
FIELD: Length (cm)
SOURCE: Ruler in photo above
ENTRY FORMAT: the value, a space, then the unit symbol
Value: 17 cm
